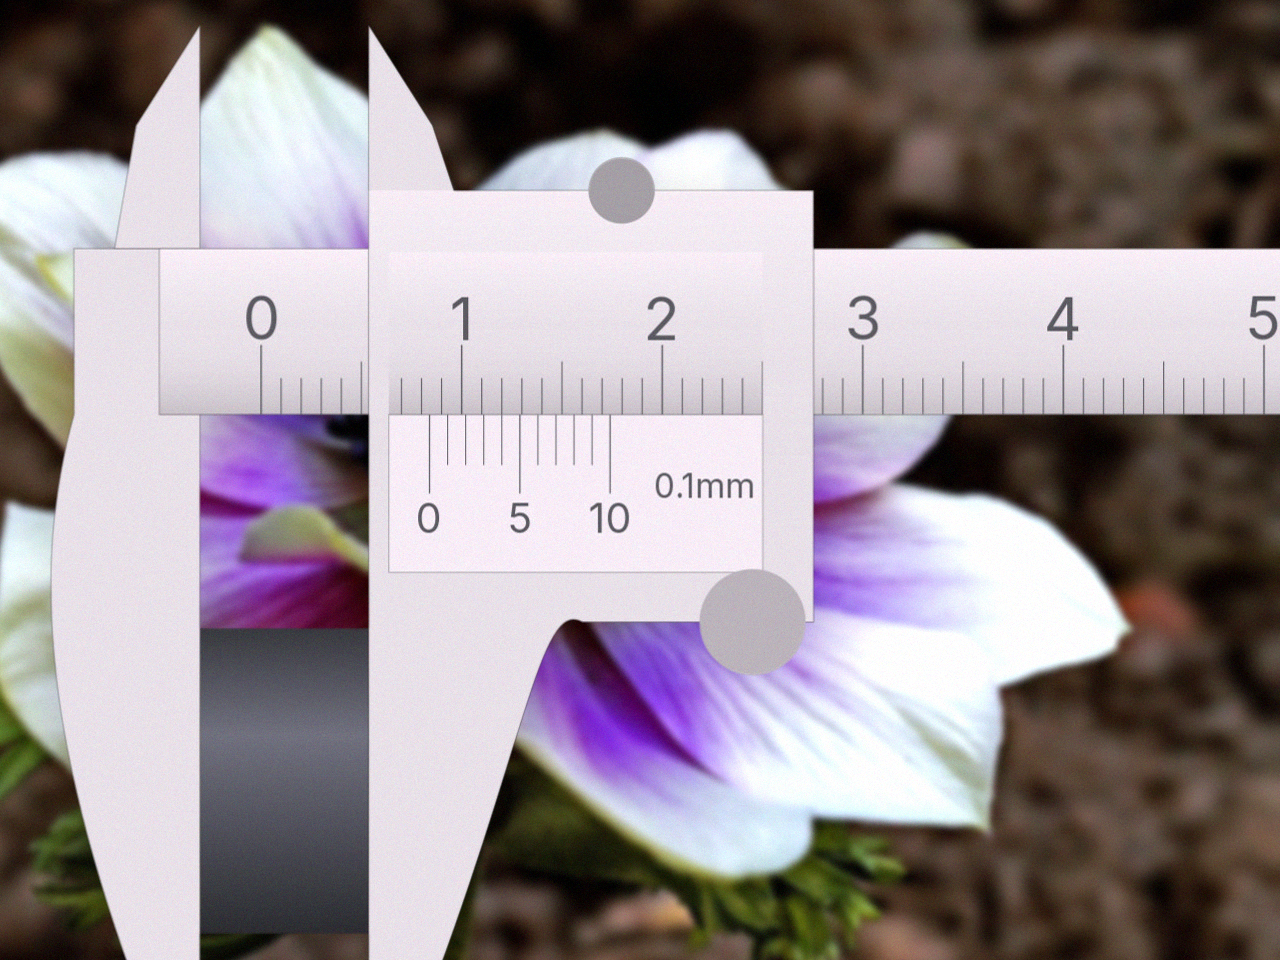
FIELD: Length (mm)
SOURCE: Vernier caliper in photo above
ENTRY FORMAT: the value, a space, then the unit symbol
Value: 8.4 mm
